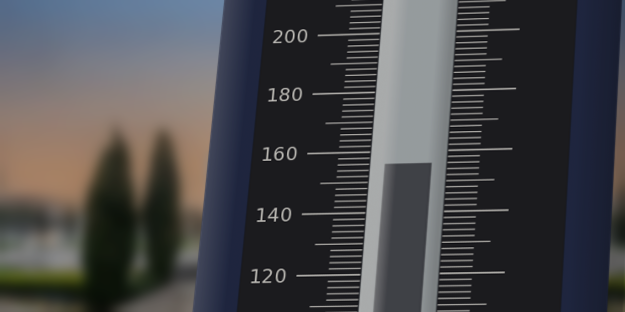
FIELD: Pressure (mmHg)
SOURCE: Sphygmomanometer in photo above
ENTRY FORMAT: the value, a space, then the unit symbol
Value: 156 mmHg
